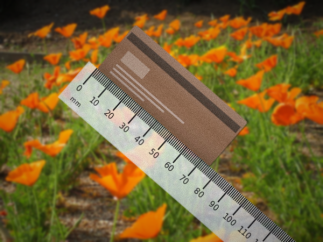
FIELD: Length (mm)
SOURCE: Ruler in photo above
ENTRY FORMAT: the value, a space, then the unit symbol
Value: 75 mm
